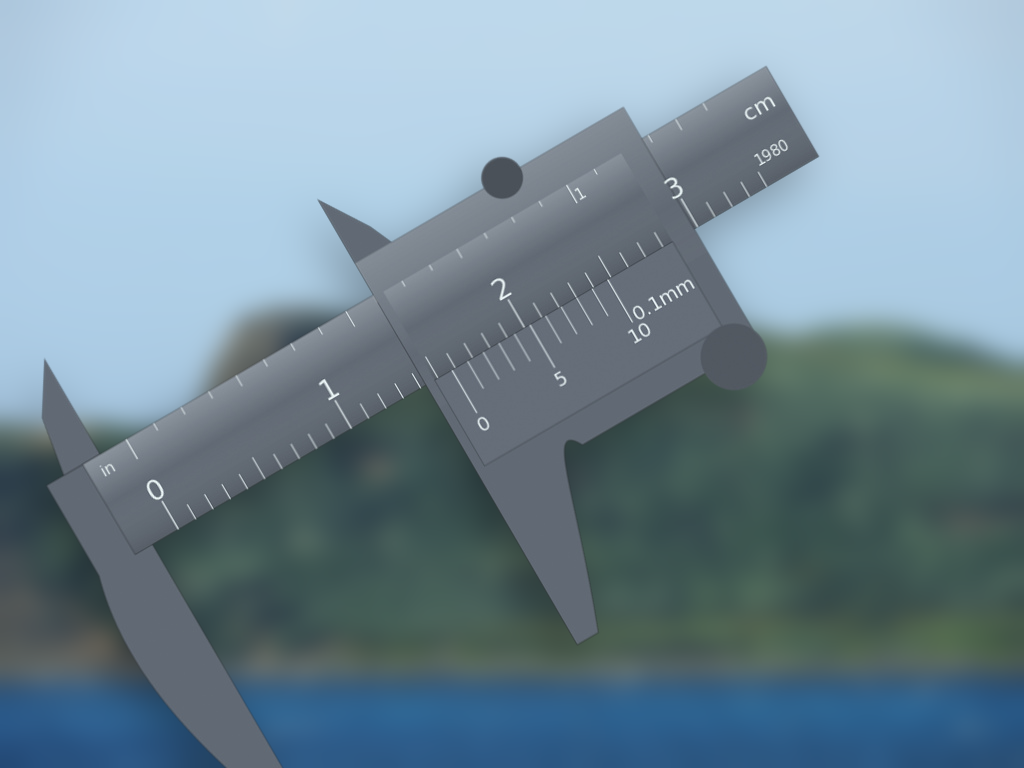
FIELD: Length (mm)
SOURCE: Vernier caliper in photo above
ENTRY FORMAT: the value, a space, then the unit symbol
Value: 15.8 mm
